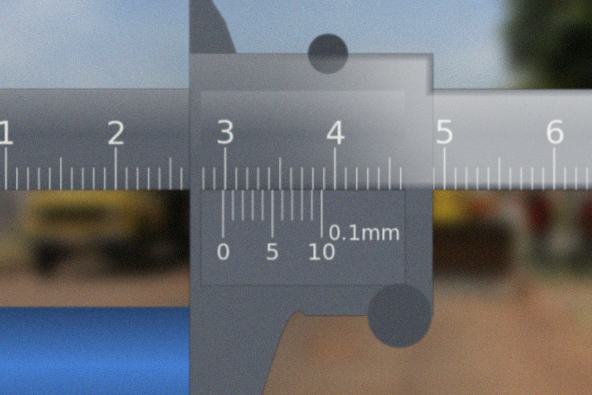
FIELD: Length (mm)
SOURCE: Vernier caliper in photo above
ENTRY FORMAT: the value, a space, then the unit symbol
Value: 29.8 mm
